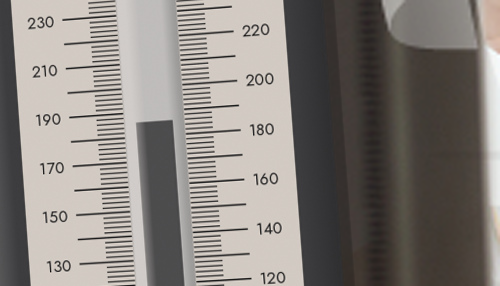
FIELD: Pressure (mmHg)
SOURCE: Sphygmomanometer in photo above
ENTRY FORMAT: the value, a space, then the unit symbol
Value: 186 mmHg
